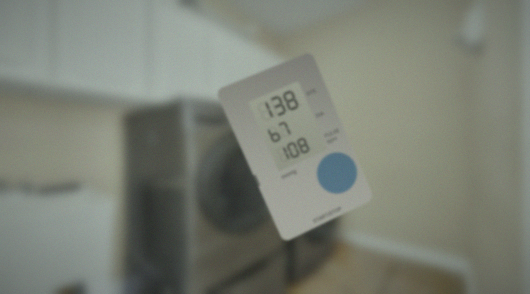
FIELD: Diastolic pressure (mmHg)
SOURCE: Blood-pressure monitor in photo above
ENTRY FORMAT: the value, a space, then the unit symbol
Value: 67 mmHg
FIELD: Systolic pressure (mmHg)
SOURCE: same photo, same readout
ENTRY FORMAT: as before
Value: 138 mmHg
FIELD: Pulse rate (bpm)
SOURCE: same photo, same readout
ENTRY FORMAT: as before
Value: 108 bpm
